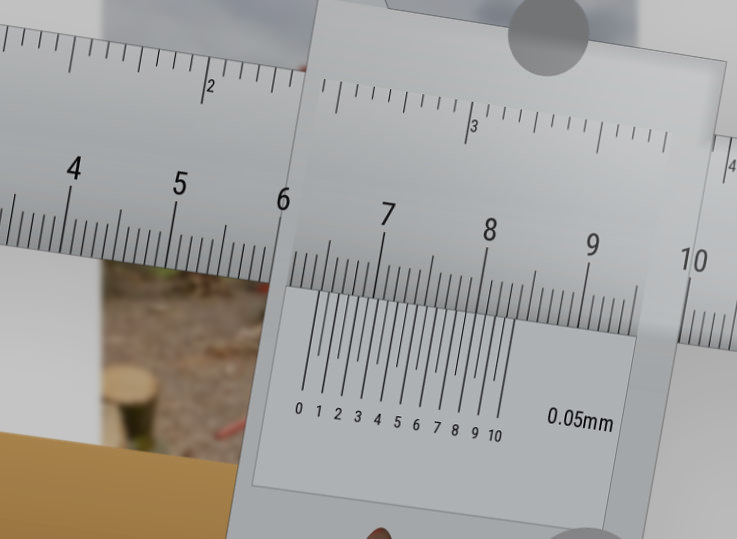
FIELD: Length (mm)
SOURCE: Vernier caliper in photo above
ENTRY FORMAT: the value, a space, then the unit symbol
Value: 64.8 mm
